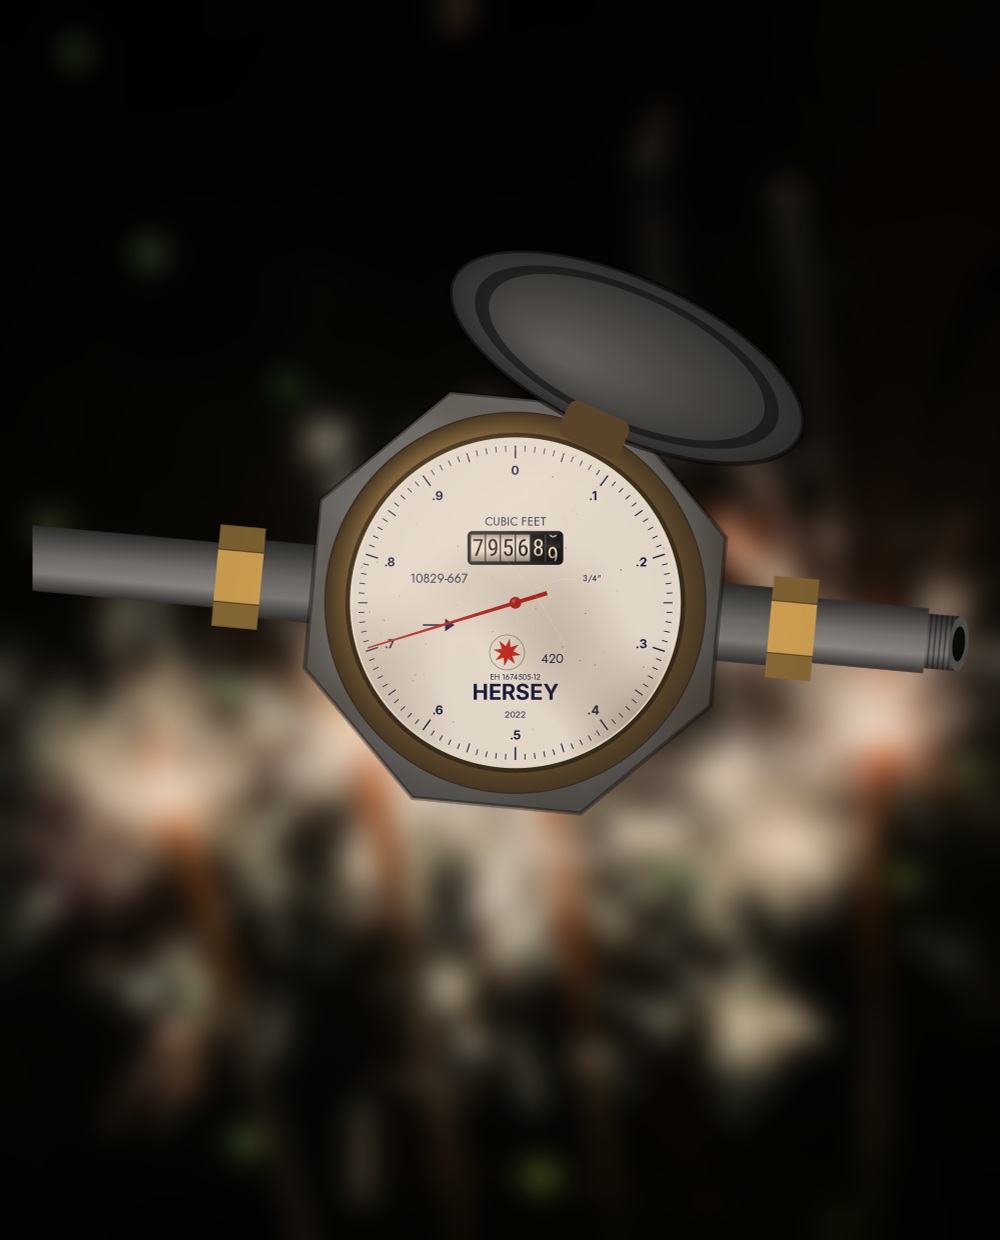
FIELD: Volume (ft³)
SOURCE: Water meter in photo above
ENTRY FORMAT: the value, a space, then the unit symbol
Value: 795688.70 ft³
